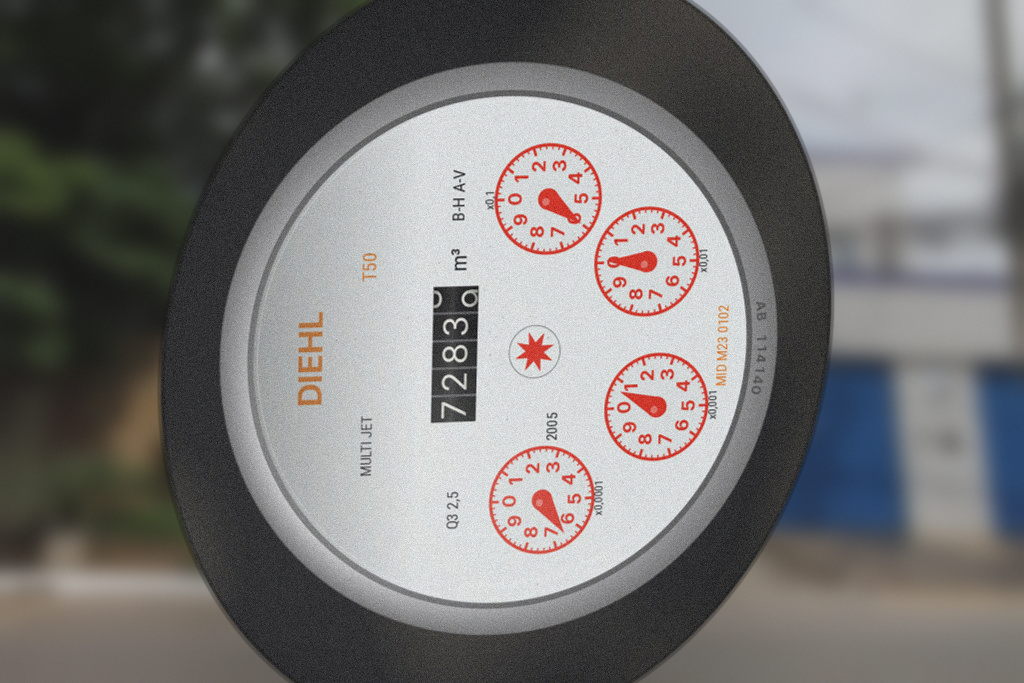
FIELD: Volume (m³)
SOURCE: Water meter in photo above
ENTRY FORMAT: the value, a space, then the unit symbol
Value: 72838.6006 m³
